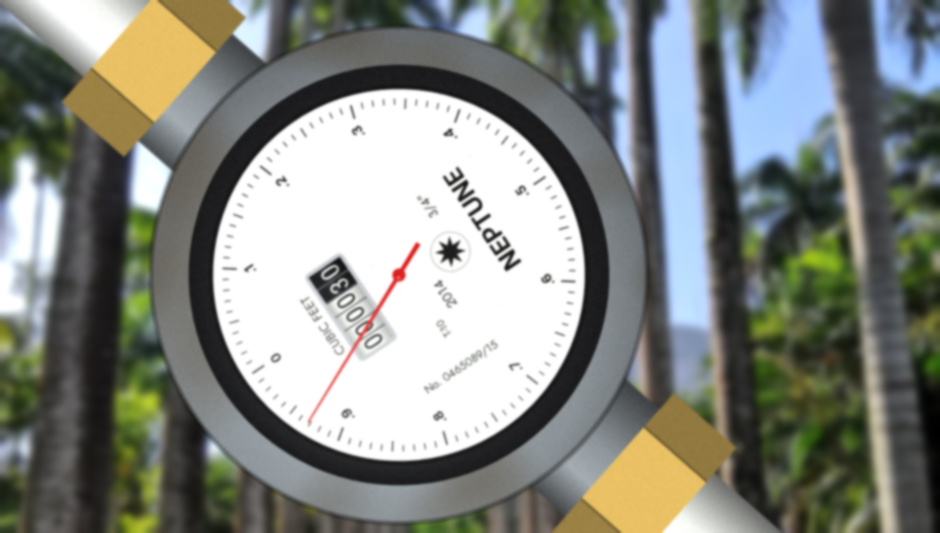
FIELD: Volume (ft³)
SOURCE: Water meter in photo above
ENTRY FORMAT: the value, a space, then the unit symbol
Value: 29.93 ft³
